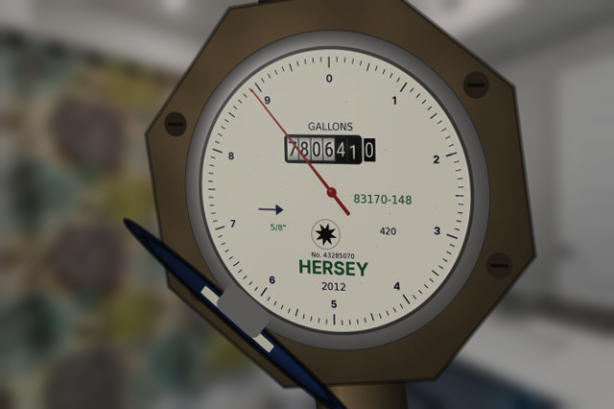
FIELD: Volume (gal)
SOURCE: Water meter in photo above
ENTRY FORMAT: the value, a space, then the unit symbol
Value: 7806408.9 gal
